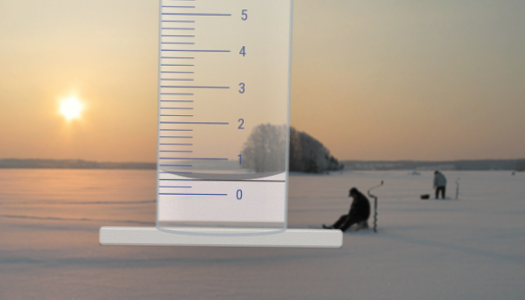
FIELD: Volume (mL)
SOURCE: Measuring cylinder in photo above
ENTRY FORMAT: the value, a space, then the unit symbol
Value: 0.4 mL
